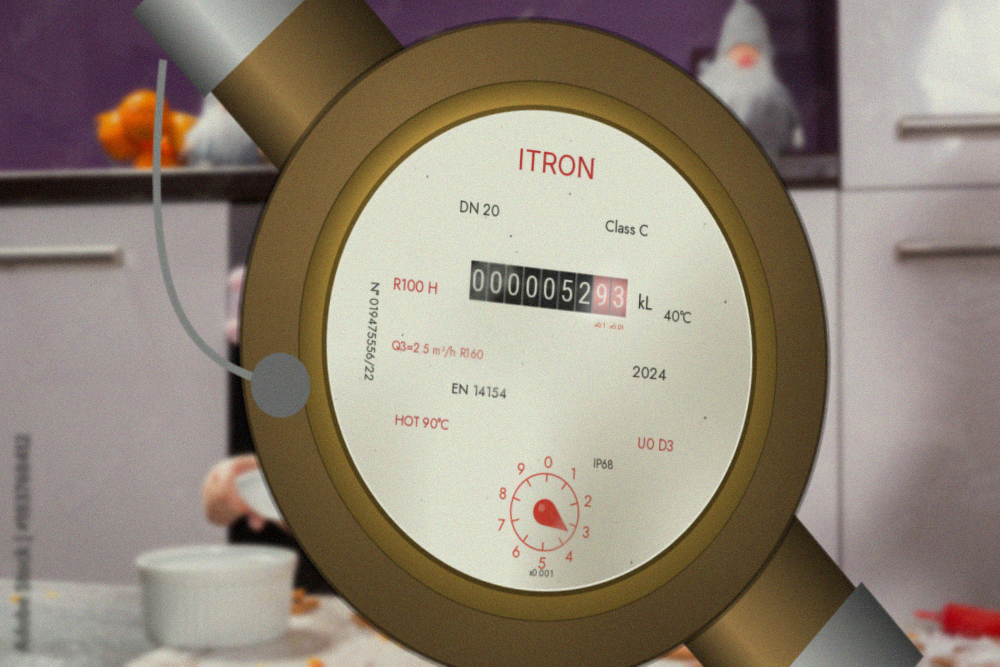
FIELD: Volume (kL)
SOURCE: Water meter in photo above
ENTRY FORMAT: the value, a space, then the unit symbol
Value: 52.933 kL
